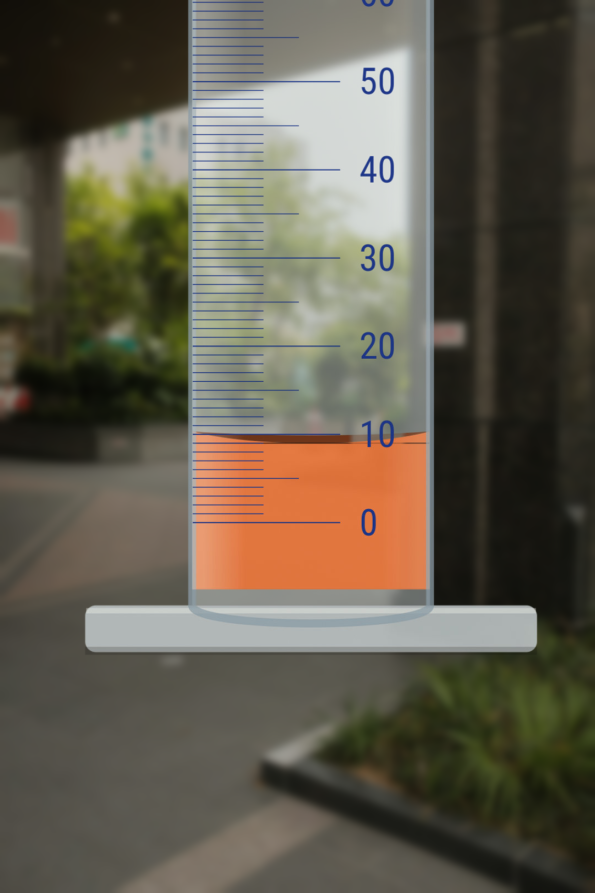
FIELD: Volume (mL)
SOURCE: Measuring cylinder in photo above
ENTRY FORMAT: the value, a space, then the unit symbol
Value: 9 mL
